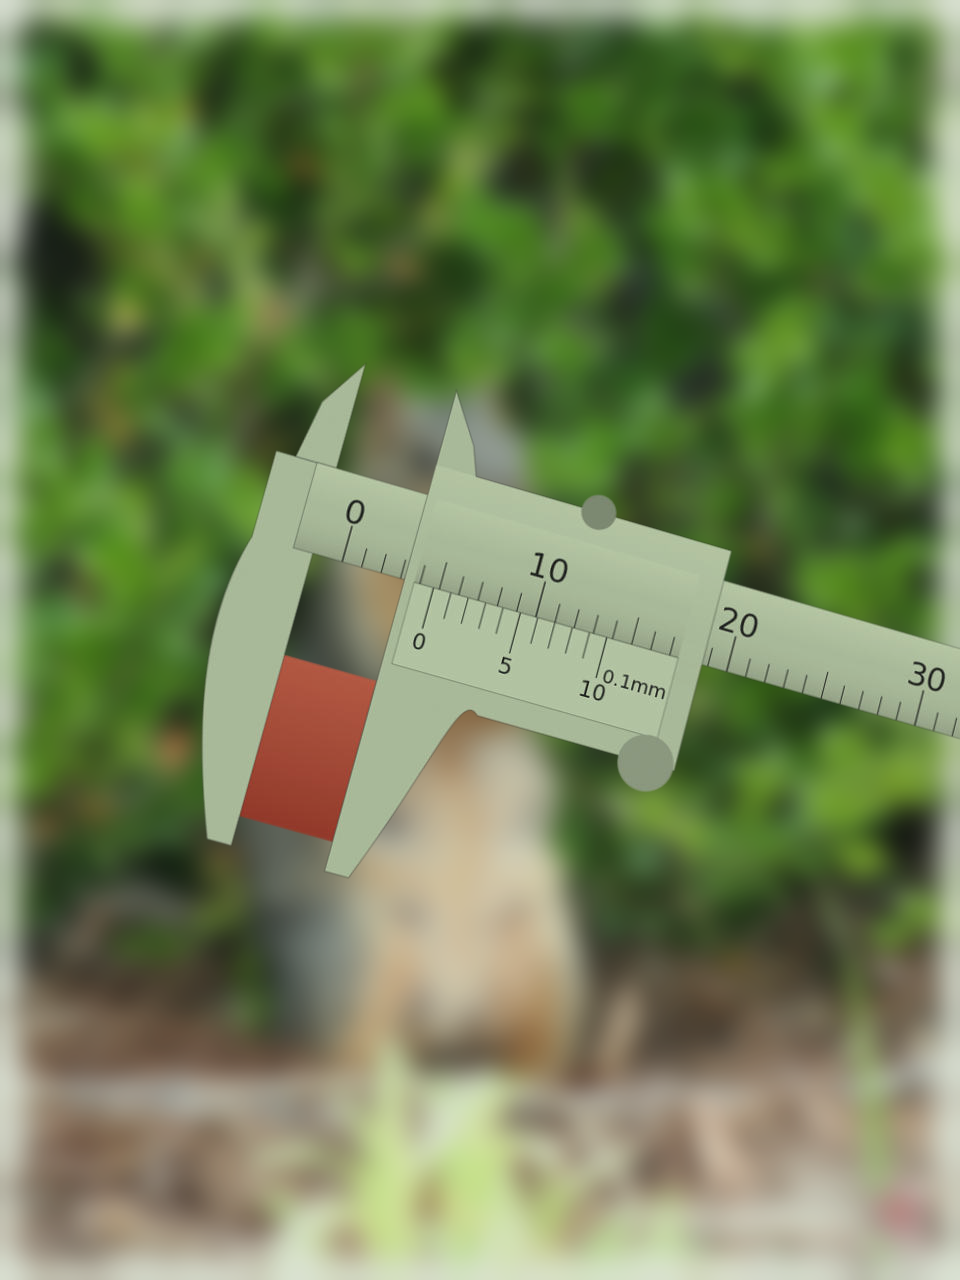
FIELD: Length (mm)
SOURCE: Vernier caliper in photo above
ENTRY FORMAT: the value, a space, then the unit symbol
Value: 4.7 mm
